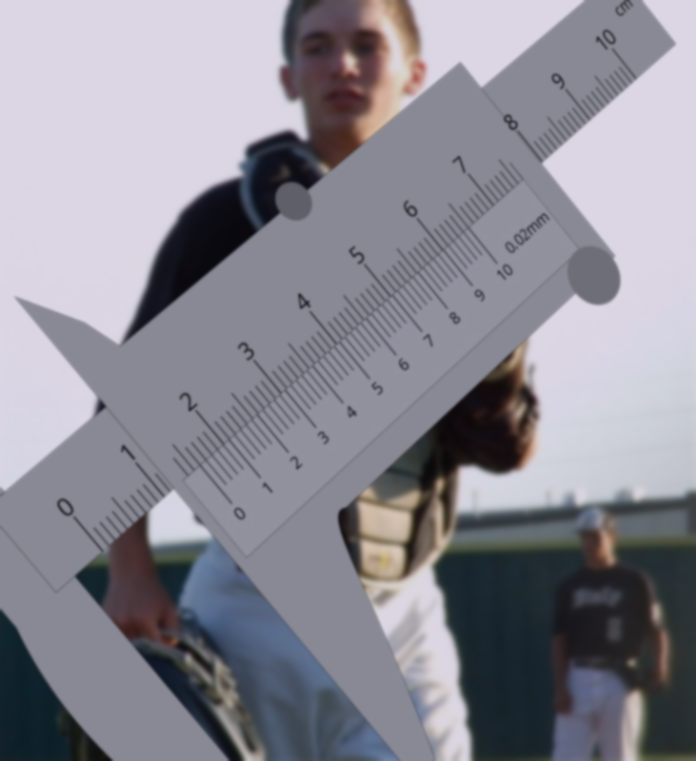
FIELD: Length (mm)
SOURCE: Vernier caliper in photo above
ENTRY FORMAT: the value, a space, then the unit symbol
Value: 16.0 mm
